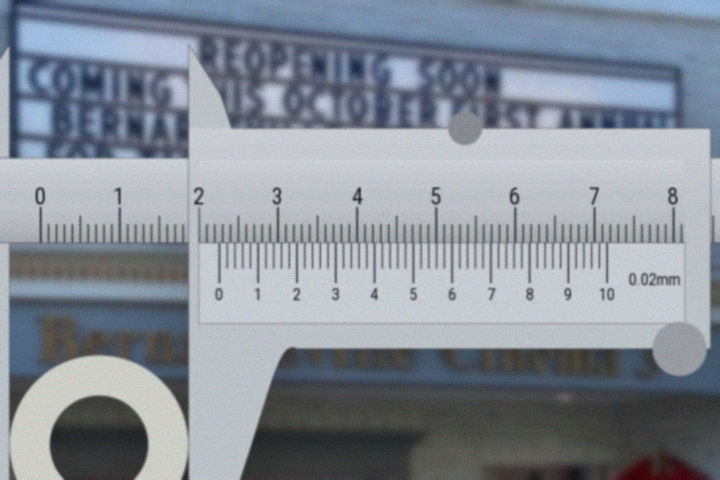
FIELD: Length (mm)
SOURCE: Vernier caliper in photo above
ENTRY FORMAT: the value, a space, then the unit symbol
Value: 22.6 mm
